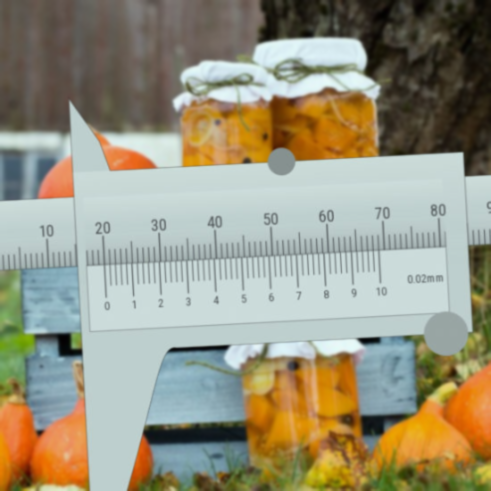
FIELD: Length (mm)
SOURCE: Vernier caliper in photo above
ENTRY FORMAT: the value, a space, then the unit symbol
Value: 20.0 mm
